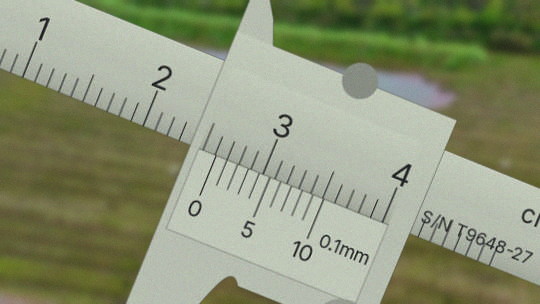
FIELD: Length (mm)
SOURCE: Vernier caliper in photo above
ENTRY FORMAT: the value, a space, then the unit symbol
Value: 26.1 mm
